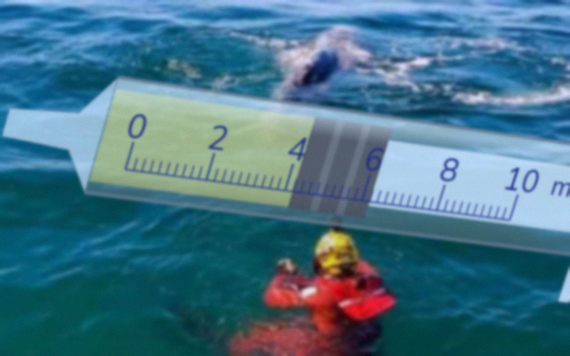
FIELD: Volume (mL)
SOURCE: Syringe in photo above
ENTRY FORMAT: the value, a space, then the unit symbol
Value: 4.2 mL
